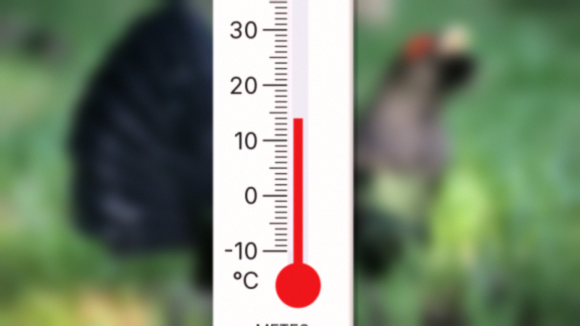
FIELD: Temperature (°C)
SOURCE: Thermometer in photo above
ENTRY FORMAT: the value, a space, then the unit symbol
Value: 14 °C
